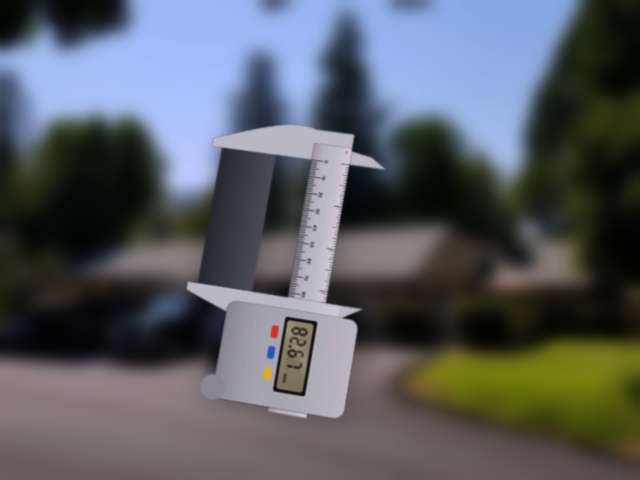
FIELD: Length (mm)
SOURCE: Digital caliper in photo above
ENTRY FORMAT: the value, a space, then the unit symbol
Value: 82.67 mm
